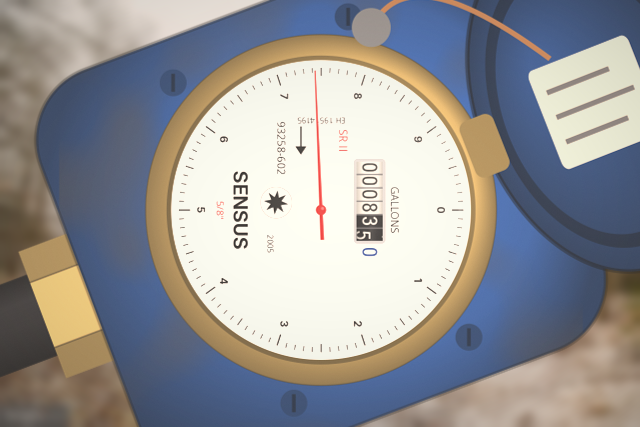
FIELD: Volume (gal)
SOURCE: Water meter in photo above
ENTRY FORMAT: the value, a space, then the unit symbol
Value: 8347.4 gal
